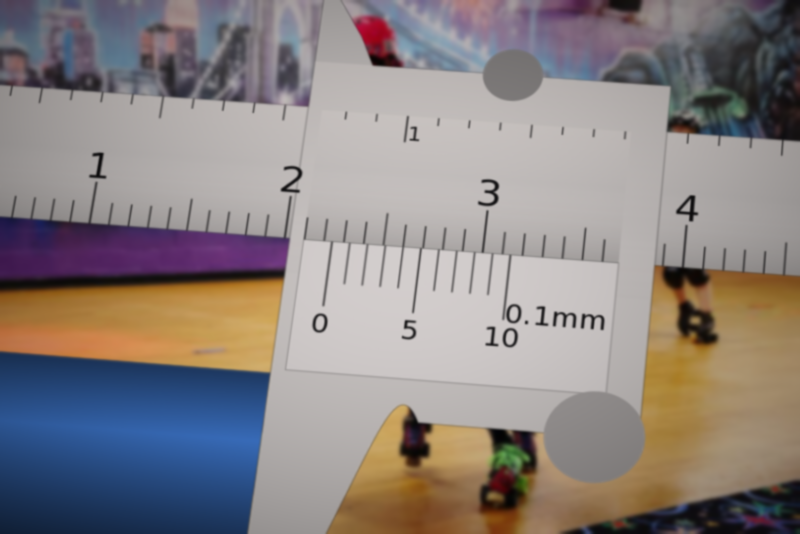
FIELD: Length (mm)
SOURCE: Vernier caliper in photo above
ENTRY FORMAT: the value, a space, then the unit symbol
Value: 22.4 mm
